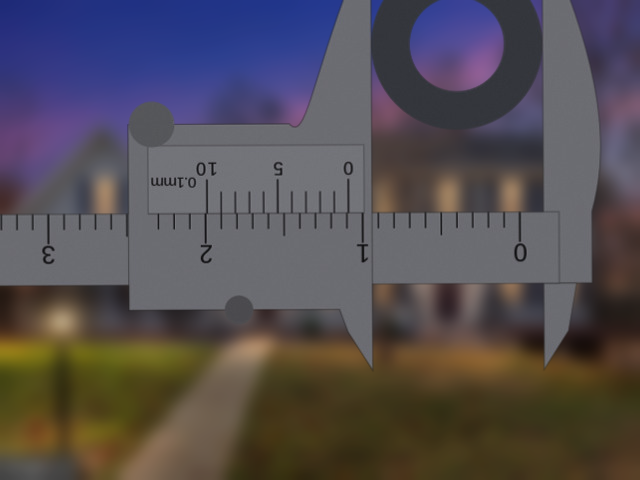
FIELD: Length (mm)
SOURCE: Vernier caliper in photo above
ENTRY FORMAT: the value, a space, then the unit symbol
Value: 10.9 mm
